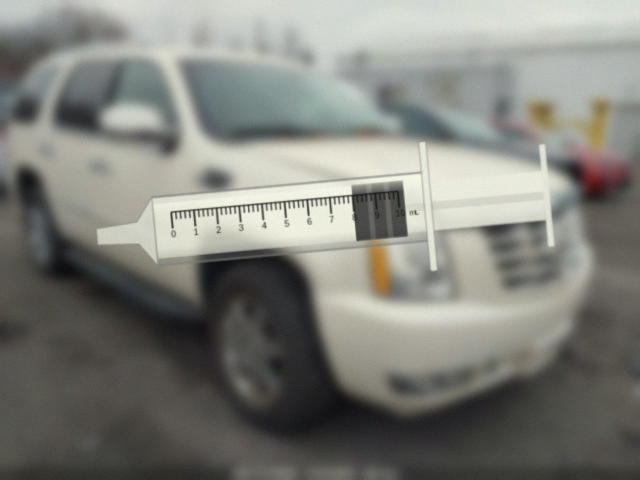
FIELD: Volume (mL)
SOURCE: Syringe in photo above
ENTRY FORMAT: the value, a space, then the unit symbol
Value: 8 mL
